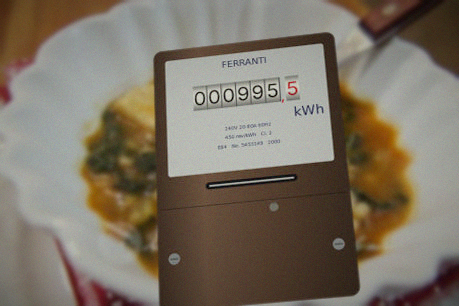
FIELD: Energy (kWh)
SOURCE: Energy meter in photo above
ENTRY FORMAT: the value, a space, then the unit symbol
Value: 995.5 kWh
